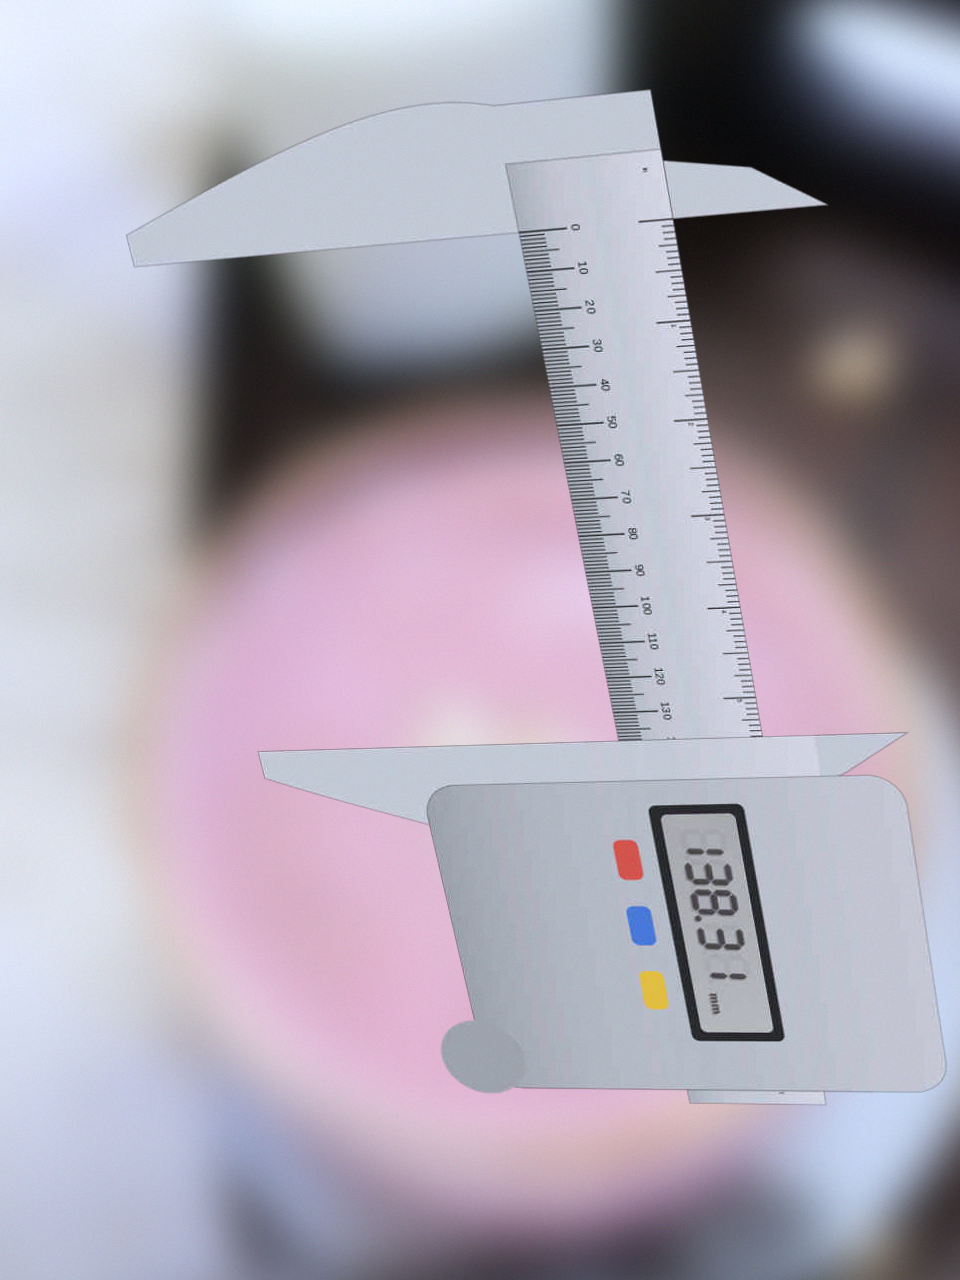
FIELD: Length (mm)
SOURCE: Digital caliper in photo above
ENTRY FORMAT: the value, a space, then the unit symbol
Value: 138.31 mm
